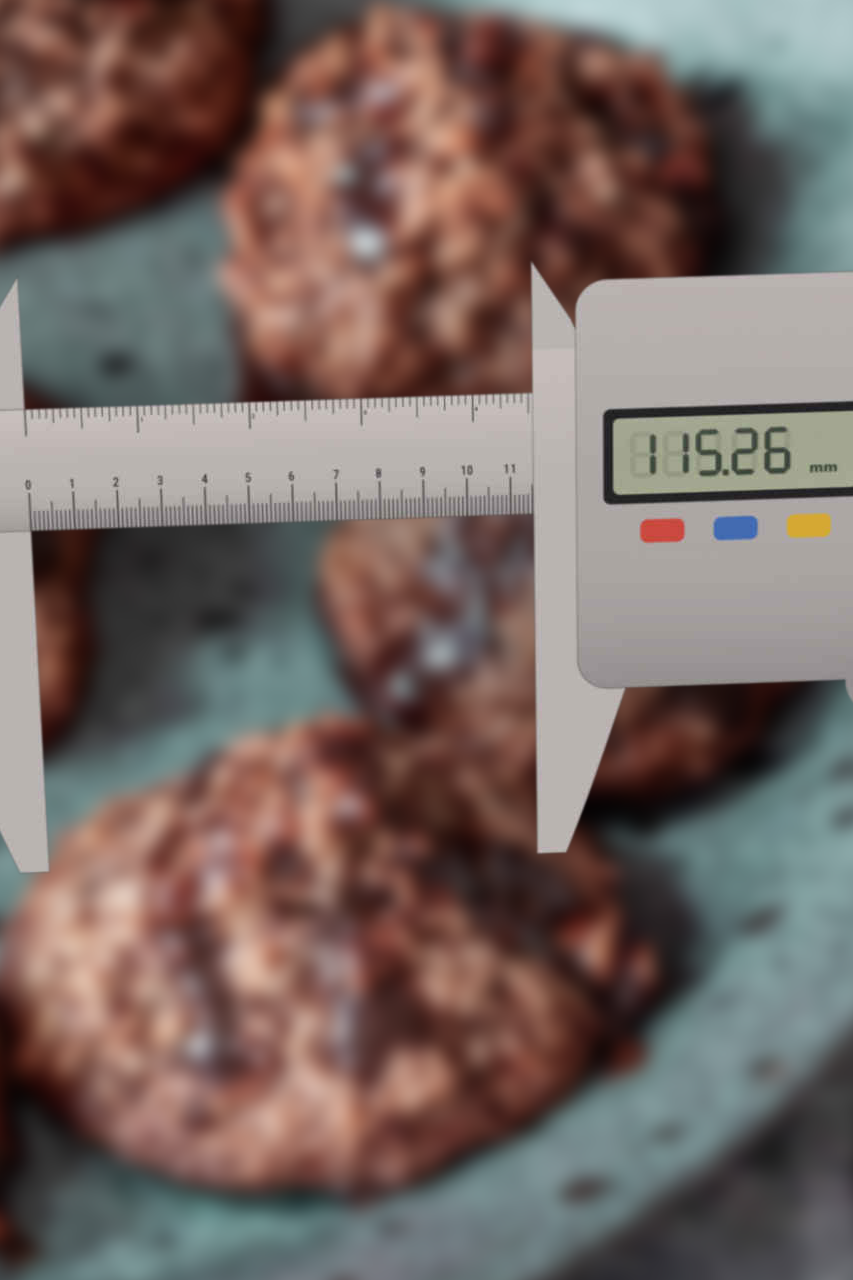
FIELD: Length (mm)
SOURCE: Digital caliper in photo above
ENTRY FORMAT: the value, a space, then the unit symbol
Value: 115.26 mm
